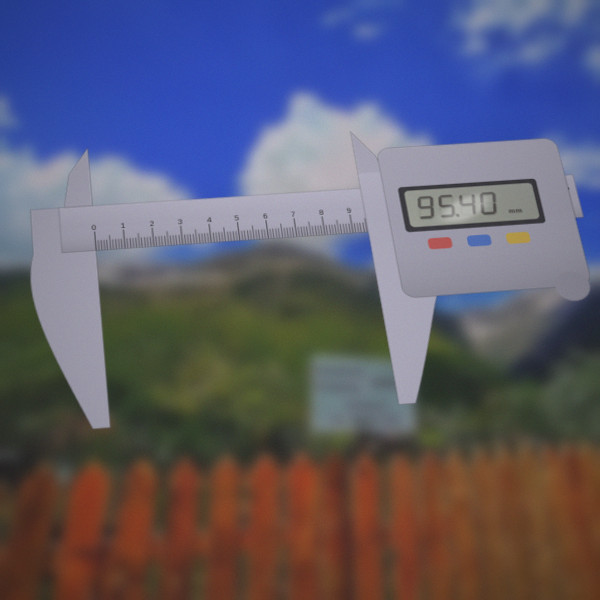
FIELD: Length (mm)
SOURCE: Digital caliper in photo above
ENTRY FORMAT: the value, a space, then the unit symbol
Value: 95.40 mm
